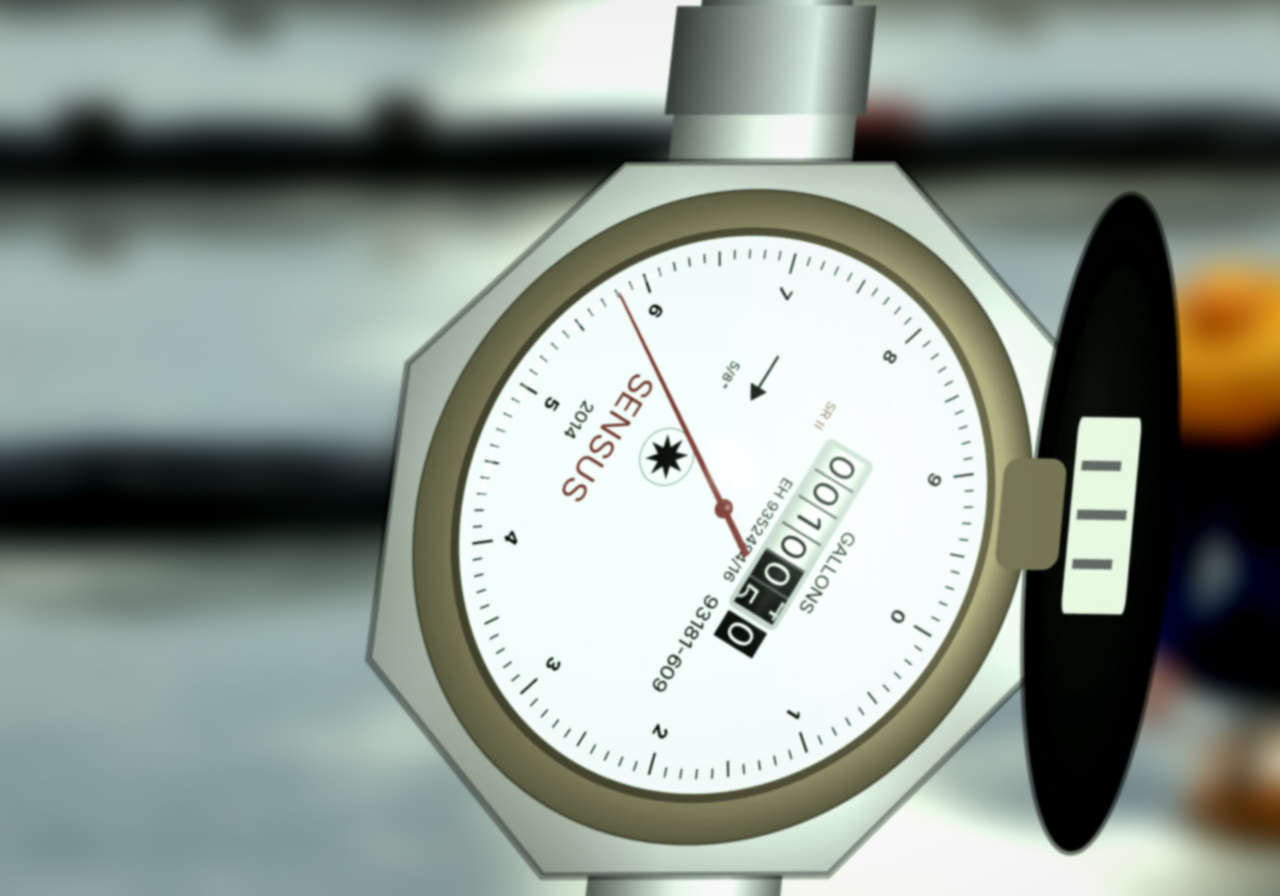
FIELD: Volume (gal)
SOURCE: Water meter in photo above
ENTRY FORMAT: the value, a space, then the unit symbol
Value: 10045.8 gal
